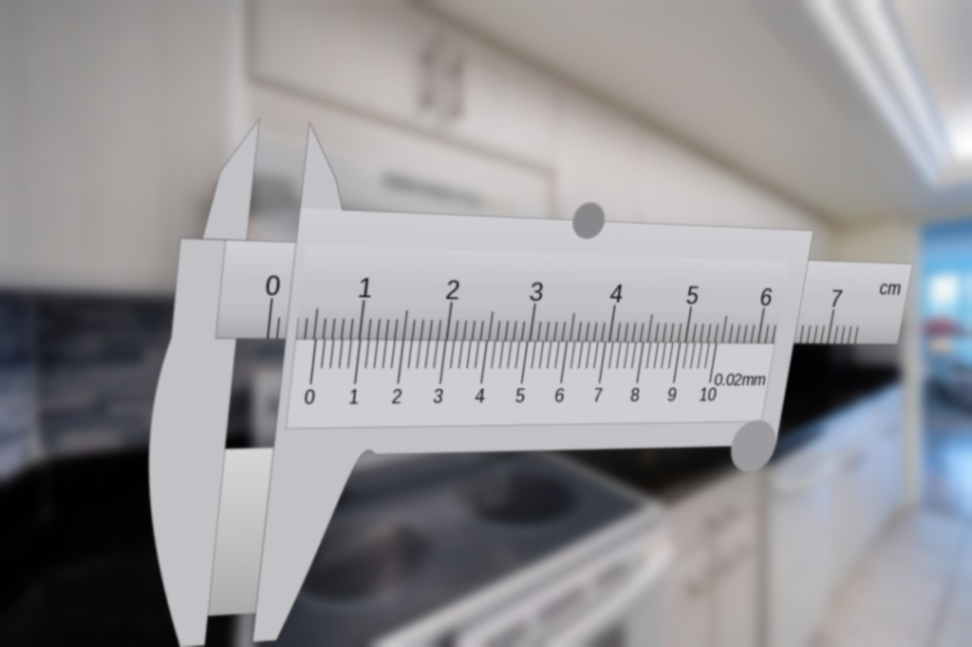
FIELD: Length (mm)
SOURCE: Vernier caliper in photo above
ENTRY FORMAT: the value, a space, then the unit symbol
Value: 5.2 mm
